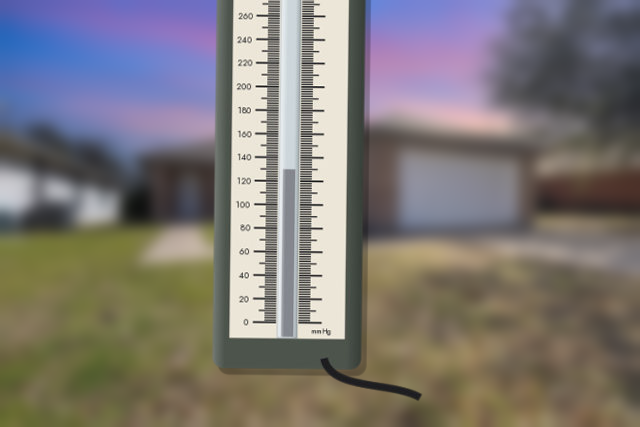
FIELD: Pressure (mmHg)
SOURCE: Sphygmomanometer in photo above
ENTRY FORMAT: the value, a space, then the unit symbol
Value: 130 mmHg
